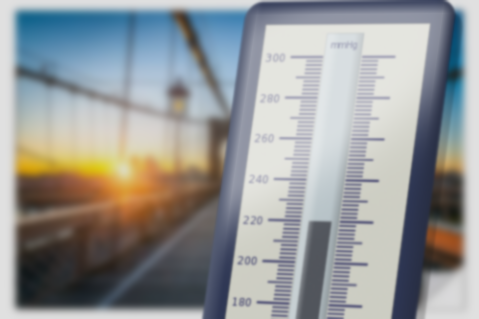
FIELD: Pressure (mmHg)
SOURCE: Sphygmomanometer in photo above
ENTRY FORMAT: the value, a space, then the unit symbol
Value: 220 mmHg
